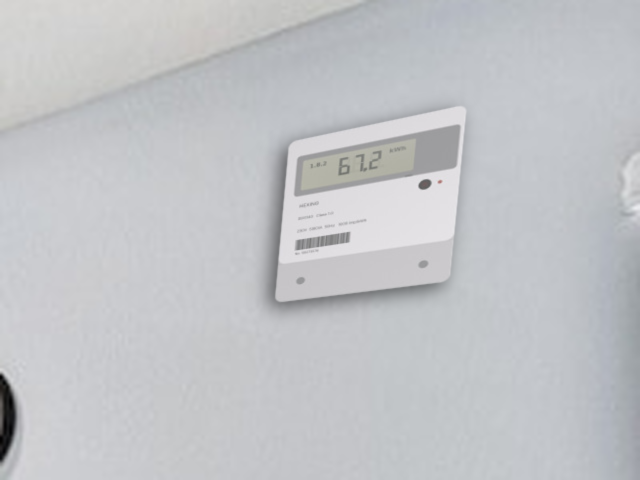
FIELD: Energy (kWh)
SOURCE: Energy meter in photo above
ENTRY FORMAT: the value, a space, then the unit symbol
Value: 67.2 kWh
